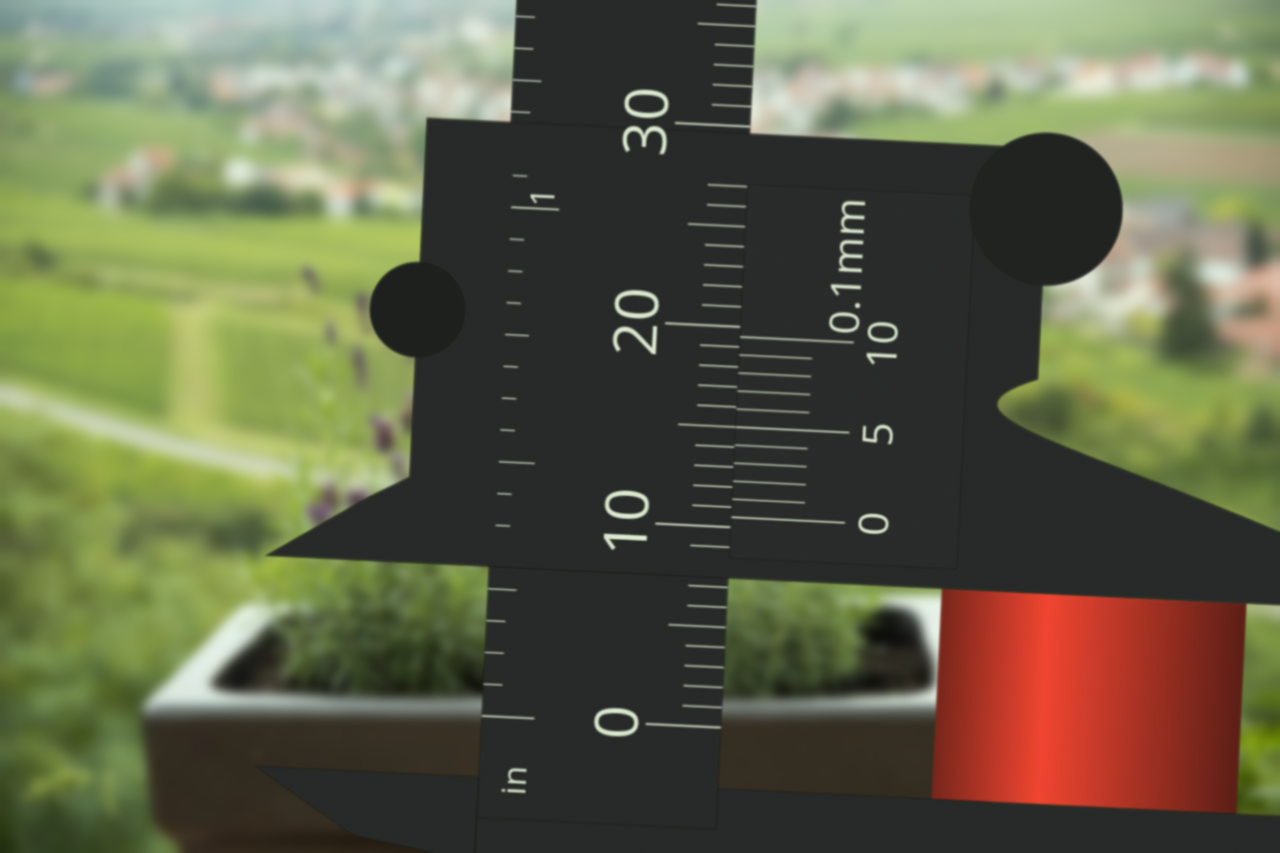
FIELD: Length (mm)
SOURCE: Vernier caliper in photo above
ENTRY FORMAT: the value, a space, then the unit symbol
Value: 10.5 mm
